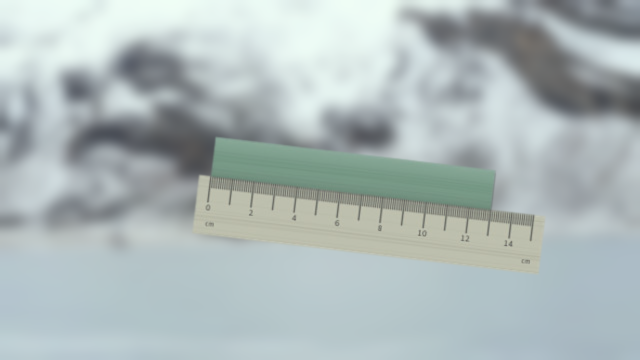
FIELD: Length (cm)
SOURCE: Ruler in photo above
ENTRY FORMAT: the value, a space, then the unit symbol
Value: 13 cm
